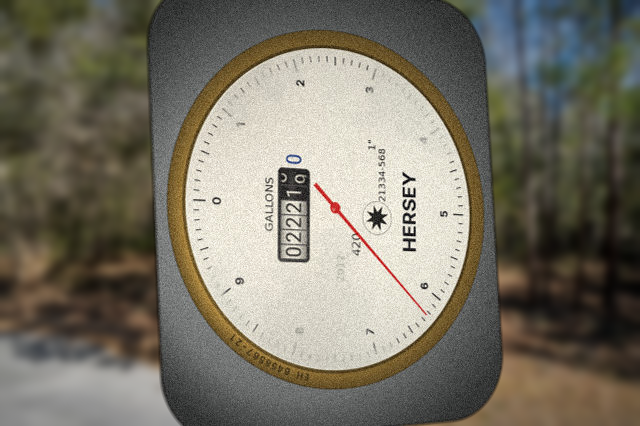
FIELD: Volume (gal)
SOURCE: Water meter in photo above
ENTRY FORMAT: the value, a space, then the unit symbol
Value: 222186.2 gal
